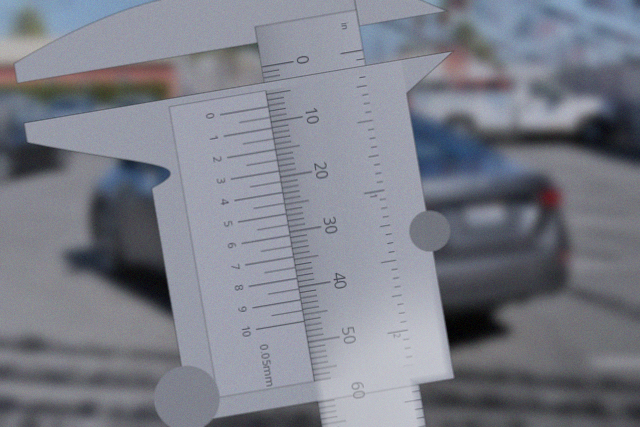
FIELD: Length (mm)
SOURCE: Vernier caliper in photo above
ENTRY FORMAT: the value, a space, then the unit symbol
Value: 7.2 mm
